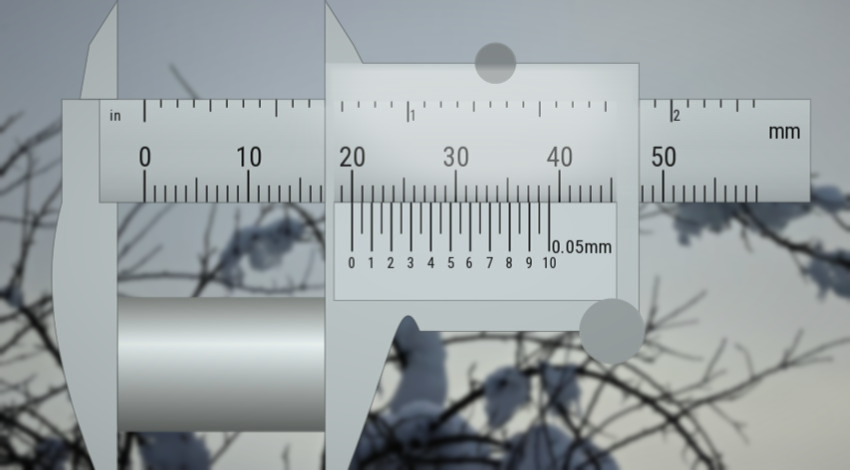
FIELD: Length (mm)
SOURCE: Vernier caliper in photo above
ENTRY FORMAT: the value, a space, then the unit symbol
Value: 20.0 mm
